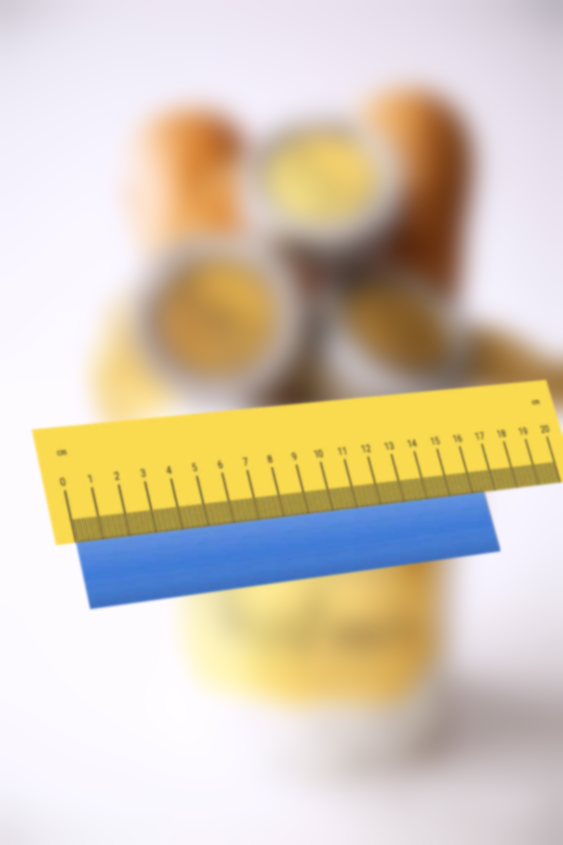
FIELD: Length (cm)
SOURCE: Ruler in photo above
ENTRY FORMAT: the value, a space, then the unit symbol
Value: 16.5 cm
